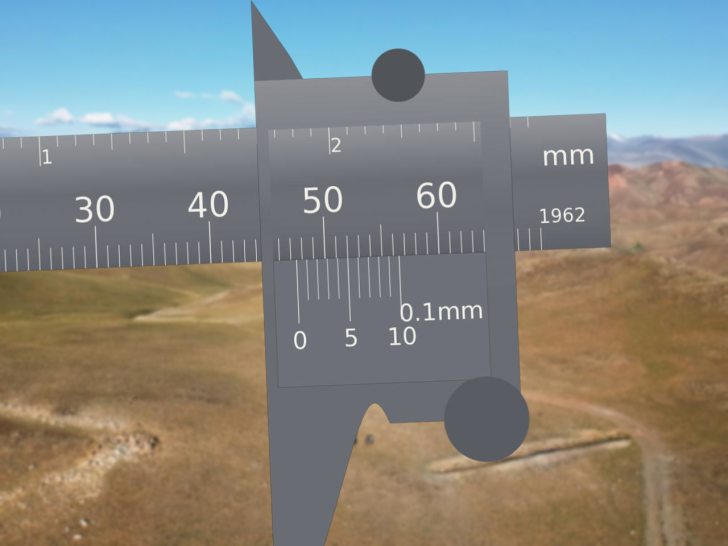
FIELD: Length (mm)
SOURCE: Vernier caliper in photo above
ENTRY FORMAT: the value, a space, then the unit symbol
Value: 47.5 mm
